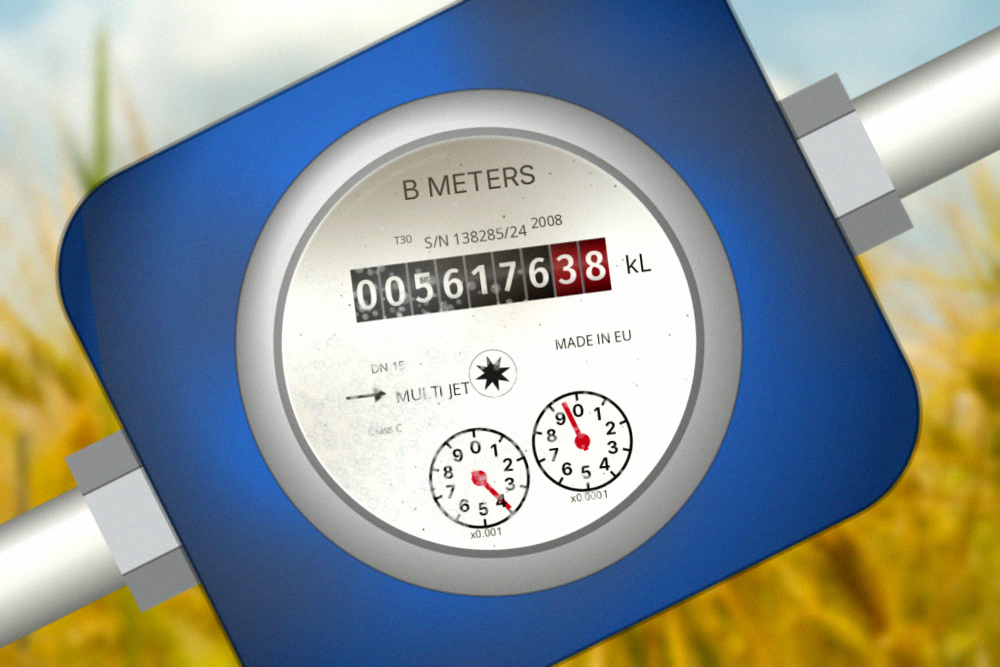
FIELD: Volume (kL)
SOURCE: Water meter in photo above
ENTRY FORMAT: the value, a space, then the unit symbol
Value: 56176.3839 kL
